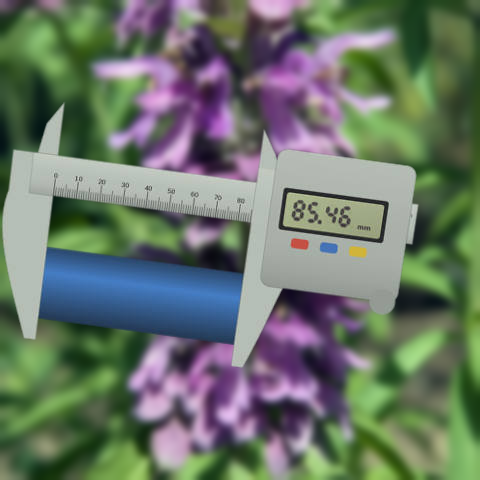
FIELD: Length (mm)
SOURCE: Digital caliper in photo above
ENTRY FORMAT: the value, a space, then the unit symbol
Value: 85.46 mm
